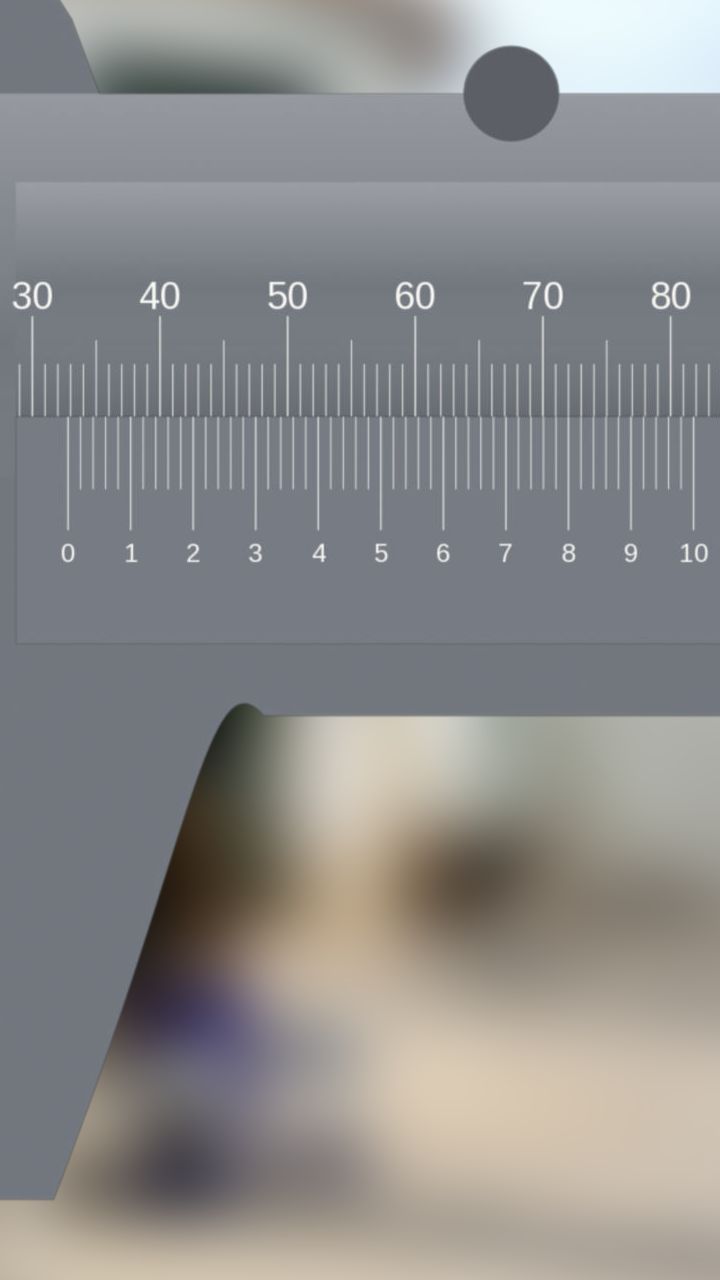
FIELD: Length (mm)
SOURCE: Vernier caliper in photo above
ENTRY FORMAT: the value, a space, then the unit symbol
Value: 32.8 mm
